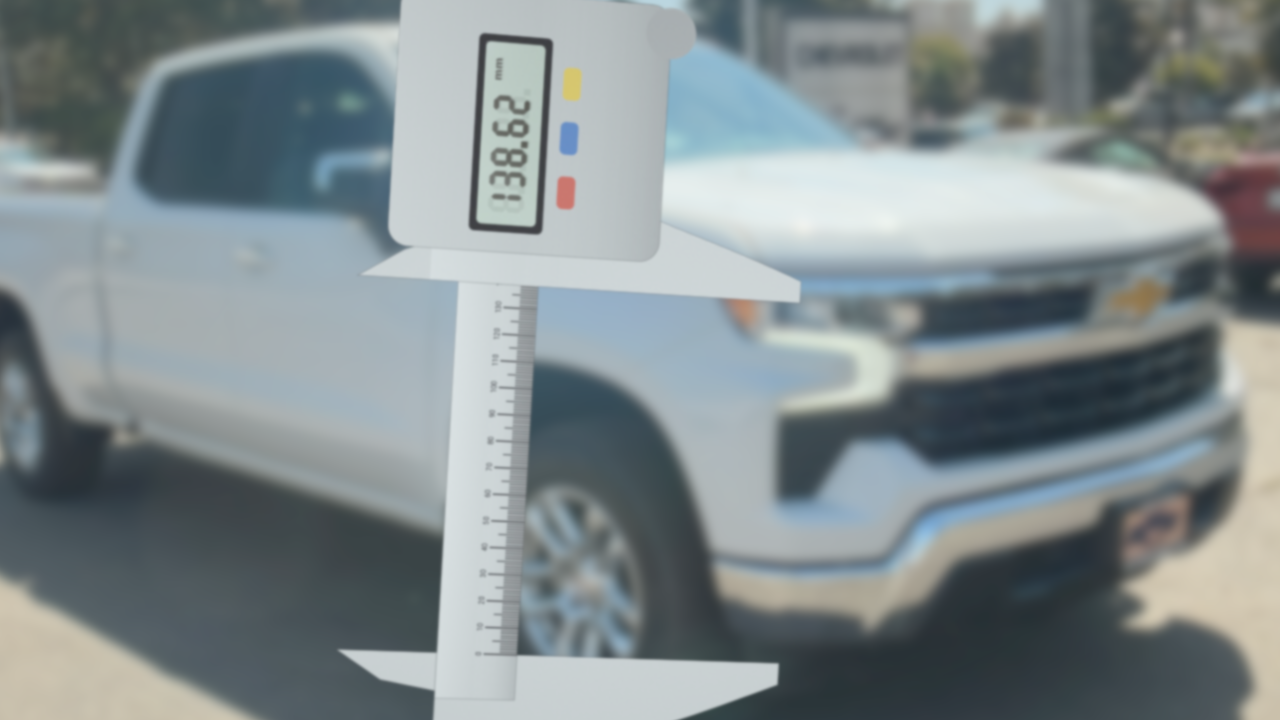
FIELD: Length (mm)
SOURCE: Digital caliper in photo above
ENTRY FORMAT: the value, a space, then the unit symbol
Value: 138.62 mm
